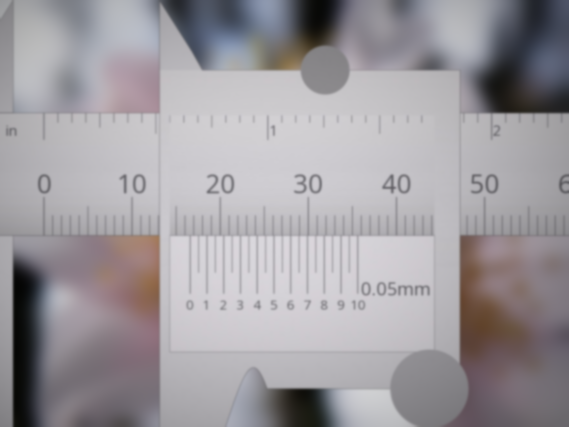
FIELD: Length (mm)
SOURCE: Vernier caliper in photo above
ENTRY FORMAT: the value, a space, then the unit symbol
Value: 16.6 mm
